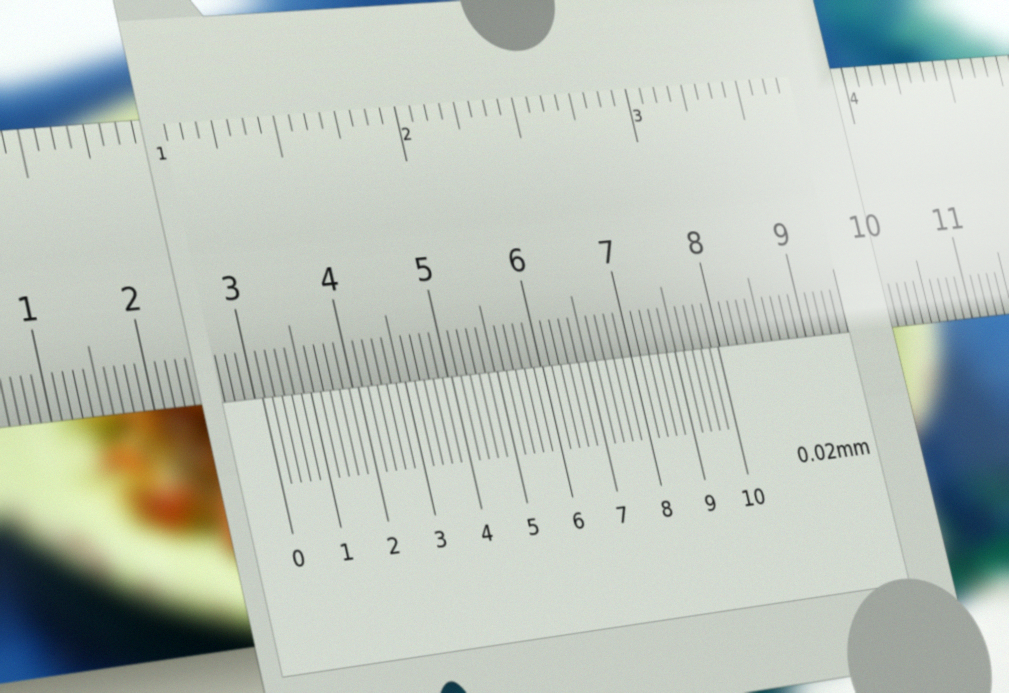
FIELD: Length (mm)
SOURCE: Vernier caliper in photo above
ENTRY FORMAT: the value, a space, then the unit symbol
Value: 30.8 mm
